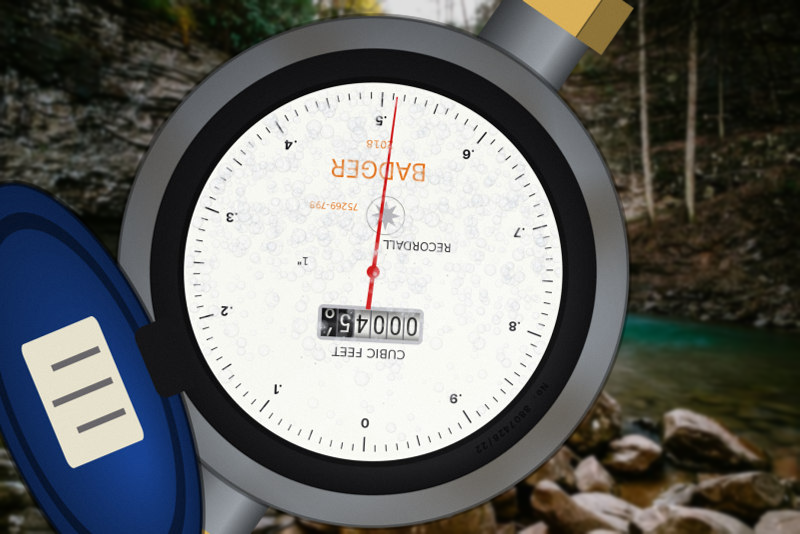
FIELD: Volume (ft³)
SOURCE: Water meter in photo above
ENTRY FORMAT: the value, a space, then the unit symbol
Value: 457.51 ft³
